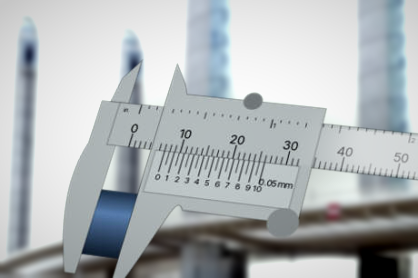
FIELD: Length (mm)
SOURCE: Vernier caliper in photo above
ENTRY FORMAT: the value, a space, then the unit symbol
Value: 7.0 mm
